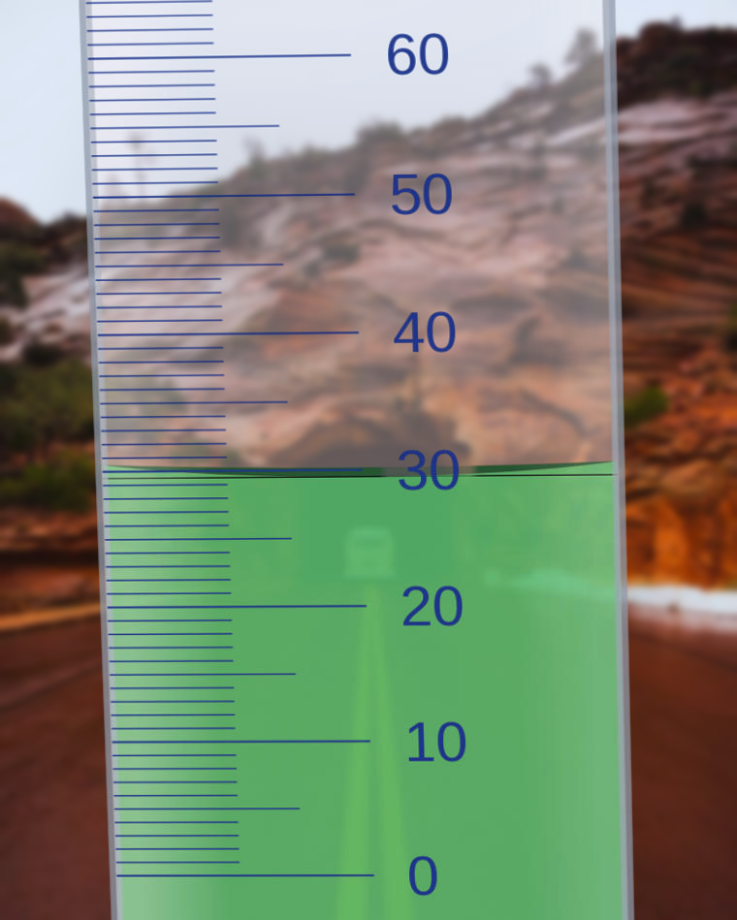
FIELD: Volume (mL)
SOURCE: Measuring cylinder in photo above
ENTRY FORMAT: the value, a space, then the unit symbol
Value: 29.5 mL
